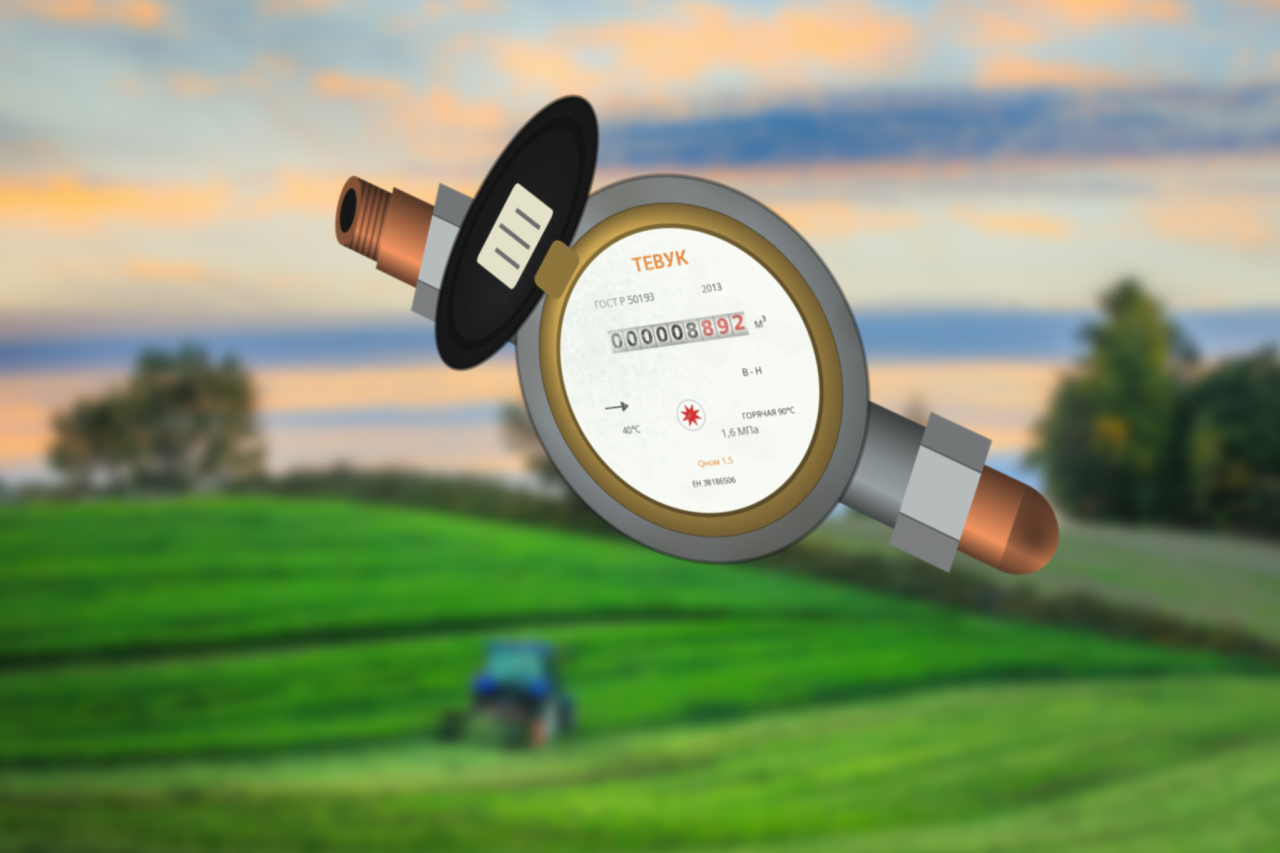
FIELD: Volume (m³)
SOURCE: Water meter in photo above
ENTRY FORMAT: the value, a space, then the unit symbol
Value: 8.892 m³
